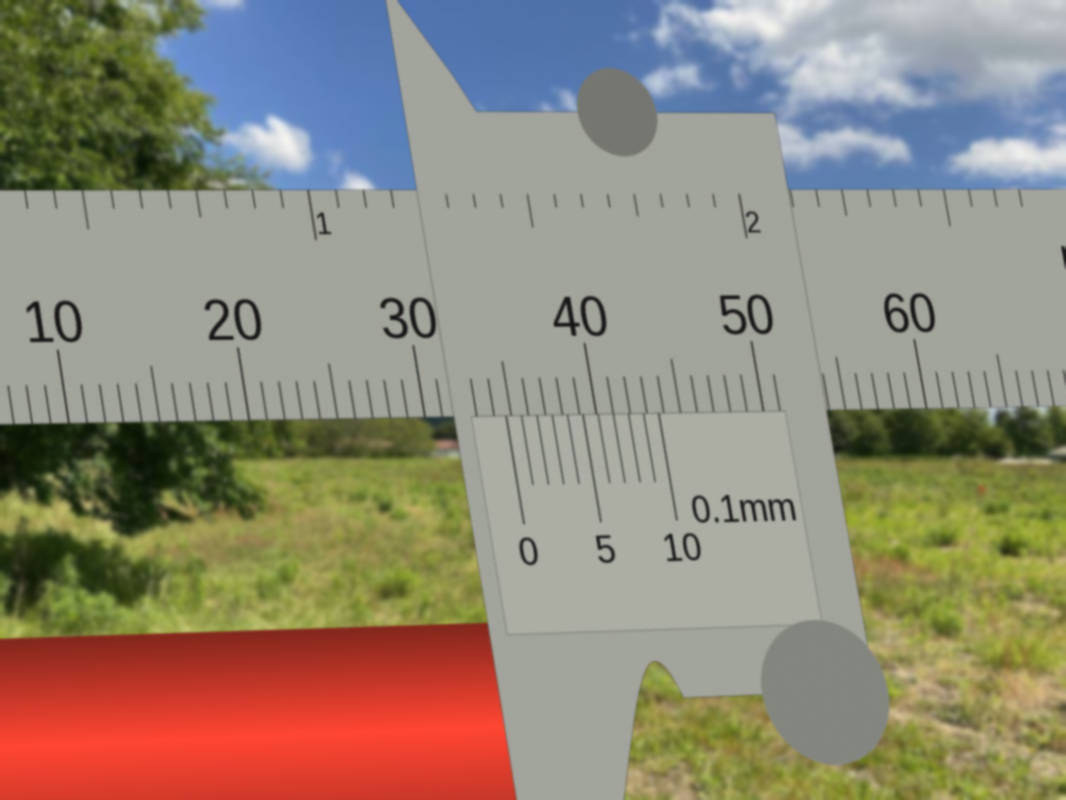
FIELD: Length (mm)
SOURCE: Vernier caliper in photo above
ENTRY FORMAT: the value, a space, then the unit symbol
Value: 34.7 mm
